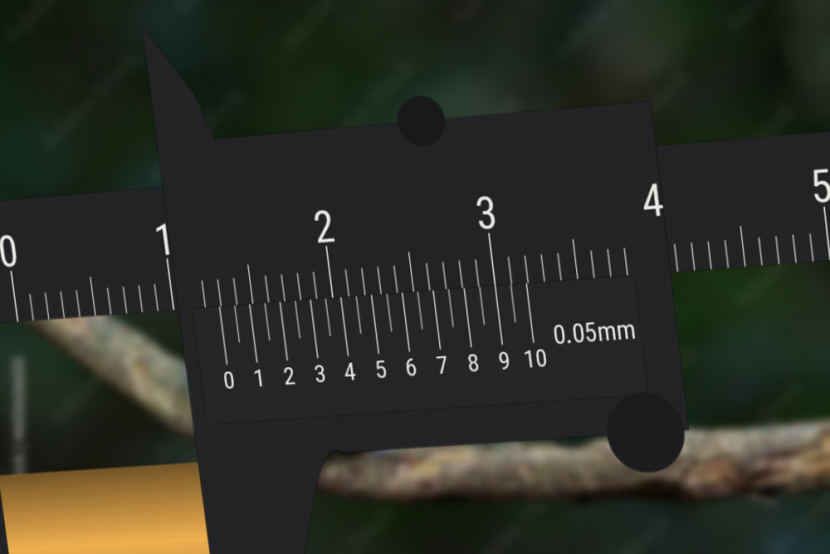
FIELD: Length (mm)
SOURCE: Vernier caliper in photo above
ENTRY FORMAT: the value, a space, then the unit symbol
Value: 12.9 mm
